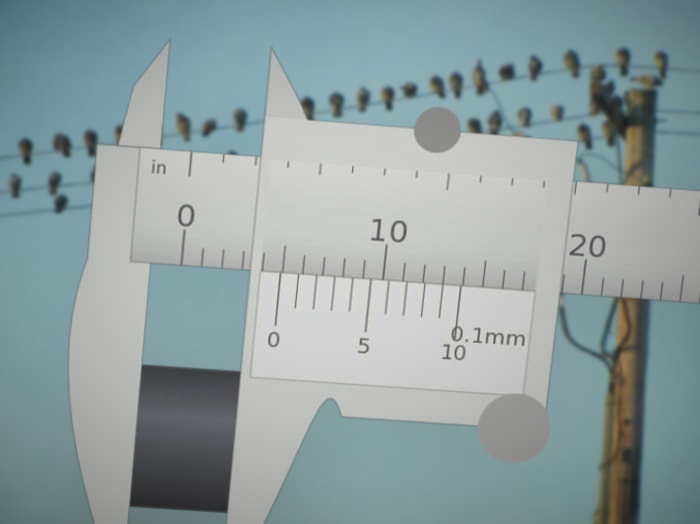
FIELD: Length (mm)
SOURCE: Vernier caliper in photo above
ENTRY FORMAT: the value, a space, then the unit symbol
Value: 4.9 mm
